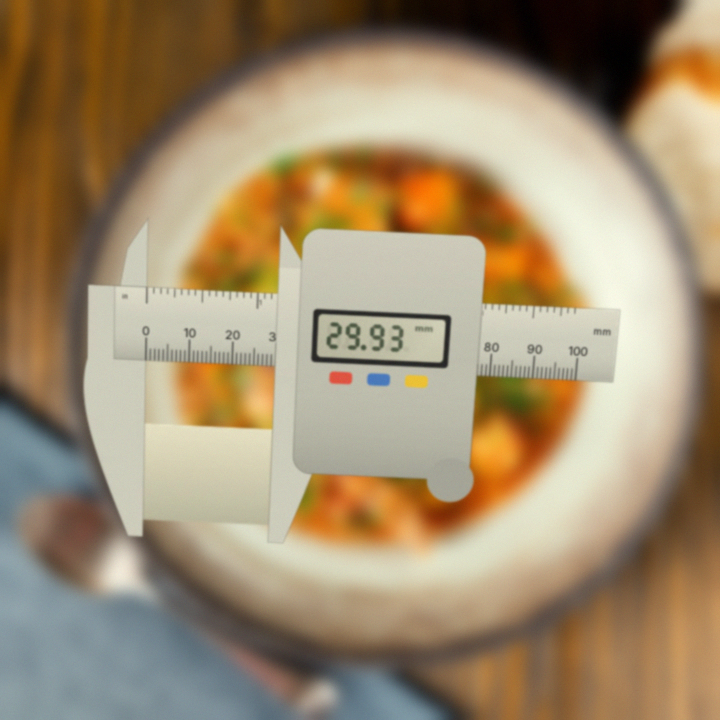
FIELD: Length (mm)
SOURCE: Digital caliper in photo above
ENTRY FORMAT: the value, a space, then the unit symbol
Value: 29.93 mm
